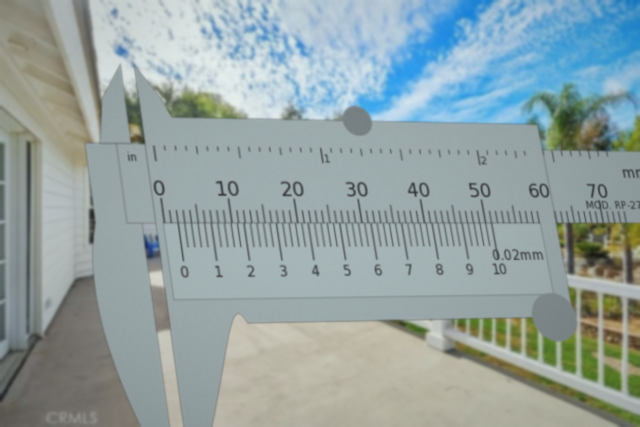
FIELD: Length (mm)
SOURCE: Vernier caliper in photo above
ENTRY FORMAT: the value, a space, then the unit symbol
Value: 2.0 mm
